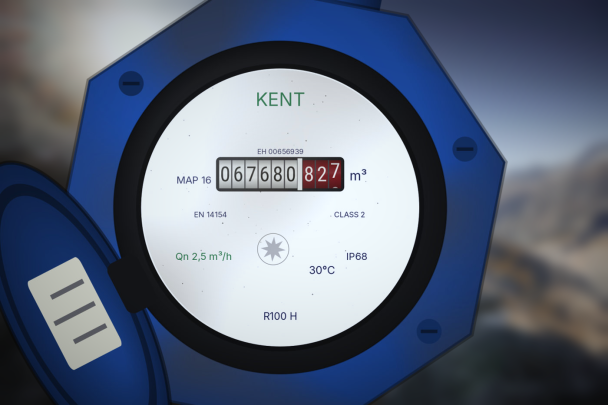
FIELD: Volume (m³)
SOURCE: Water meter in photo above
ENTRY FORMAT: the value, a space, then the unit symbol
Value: 67680.827 m³
